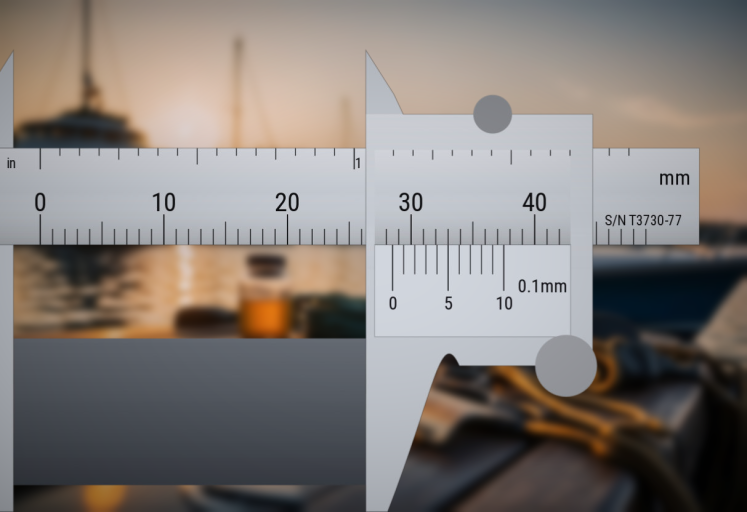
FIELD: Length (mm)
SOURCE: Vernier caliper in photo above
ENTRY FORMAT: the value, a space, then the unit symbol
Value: 28.5 mm
